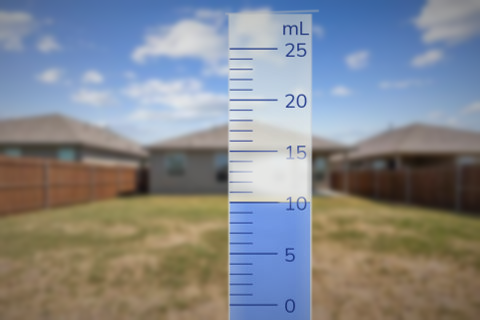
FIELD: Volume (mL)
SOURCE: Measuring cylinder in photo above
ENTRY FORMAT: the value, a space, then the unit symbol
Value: 10 mL
